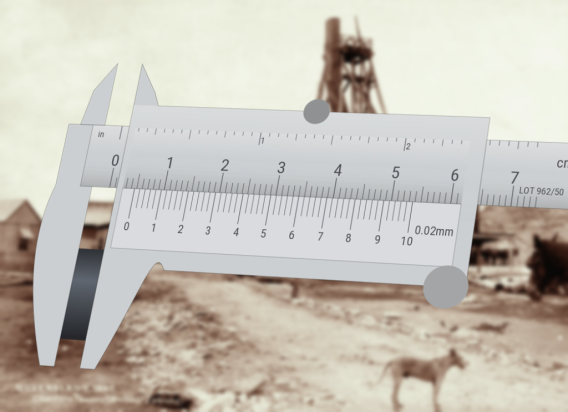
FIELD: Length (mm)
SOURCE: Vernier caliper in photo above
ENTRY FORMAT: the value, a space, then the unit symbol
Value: 4.6 mm
